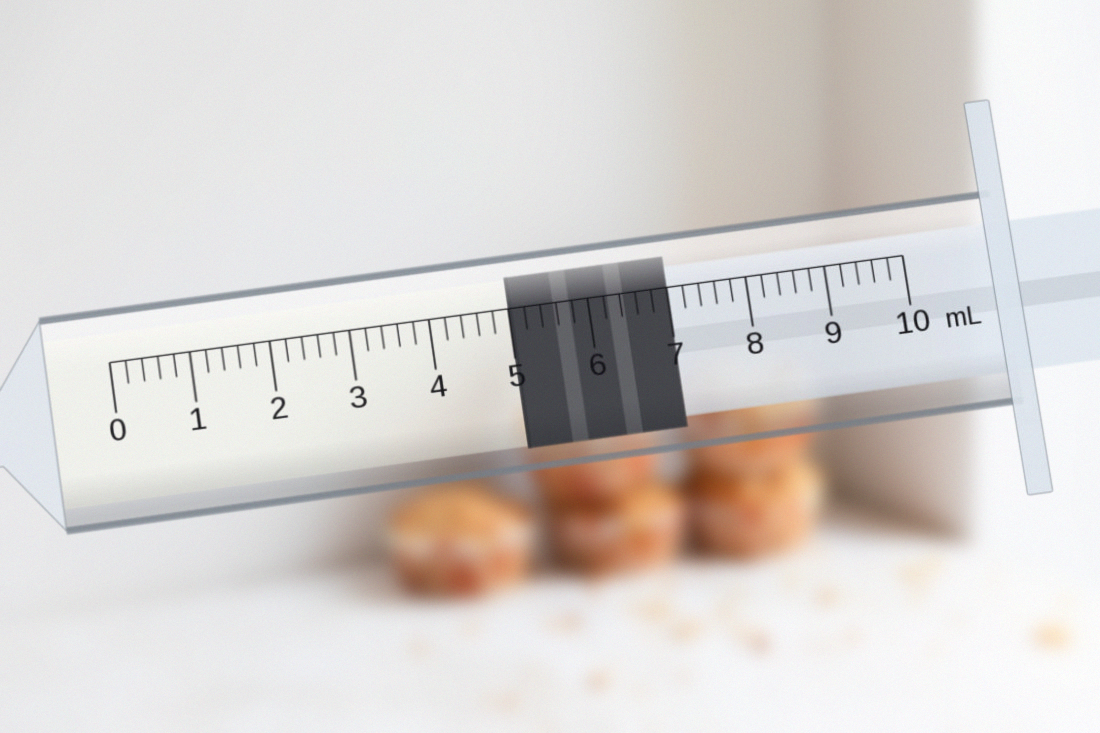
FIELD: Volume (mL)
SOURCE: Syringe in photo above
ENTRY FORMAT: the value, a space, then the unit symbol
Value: 5 mL
